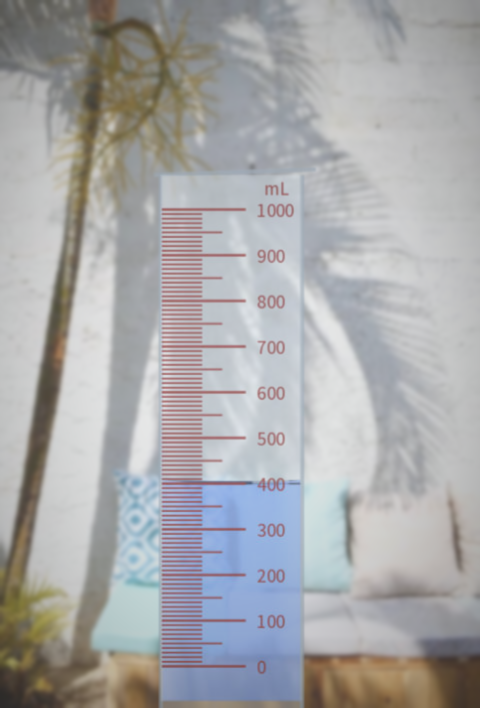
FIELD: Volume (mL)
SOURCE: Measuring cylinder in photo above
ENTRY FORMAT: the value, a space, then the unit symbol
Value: 400 mL
